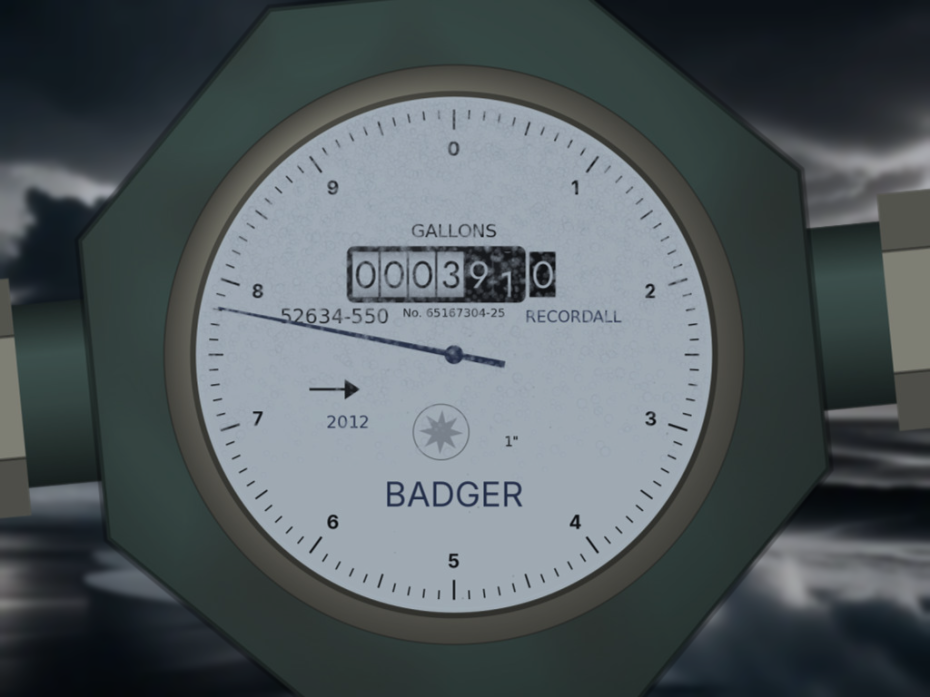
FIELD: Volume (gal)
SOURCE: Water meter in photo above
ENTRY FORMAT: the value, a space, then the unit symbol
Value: 3907.8 gal
